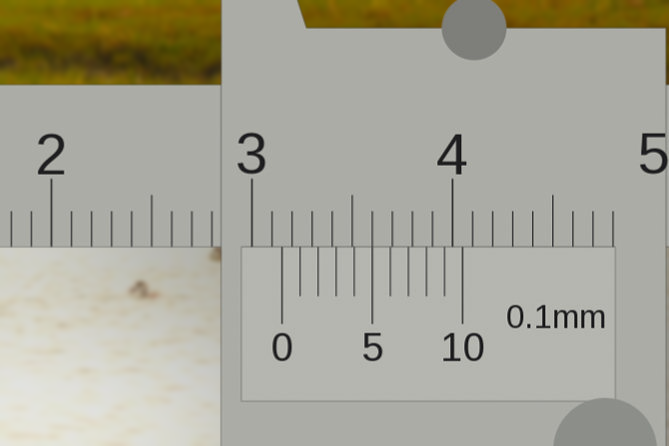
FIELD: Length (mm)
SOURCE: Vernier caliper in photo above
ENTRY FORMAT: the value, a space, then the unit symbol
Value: 31.5 mm
